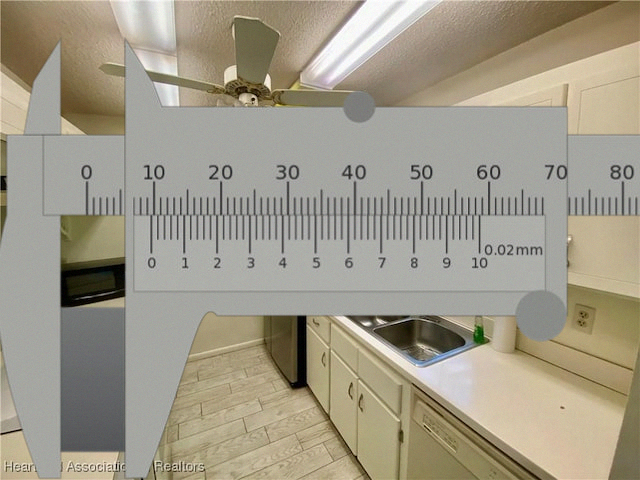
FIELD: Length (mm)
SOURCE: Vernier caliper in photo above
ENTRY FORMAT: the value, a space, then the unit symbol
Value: 9.6 mm
